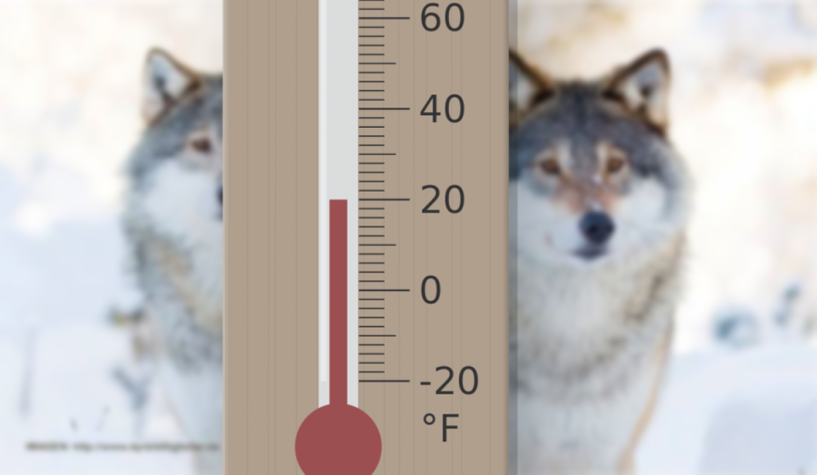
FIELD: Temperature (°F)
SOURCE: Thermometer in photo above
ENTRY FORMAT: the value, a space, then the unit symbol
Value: 20 °F
